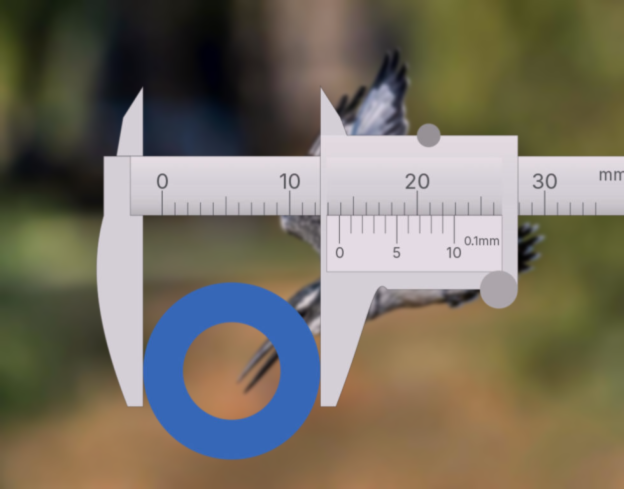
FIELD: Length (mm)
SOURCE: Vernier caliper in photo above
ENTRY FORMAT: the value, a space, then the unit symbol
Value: 13.9 mm
